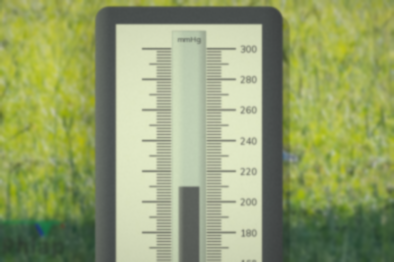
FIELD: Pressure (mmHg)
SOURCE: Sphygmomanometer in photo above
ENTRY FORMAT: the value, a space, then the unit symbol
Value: 210 mmHg
